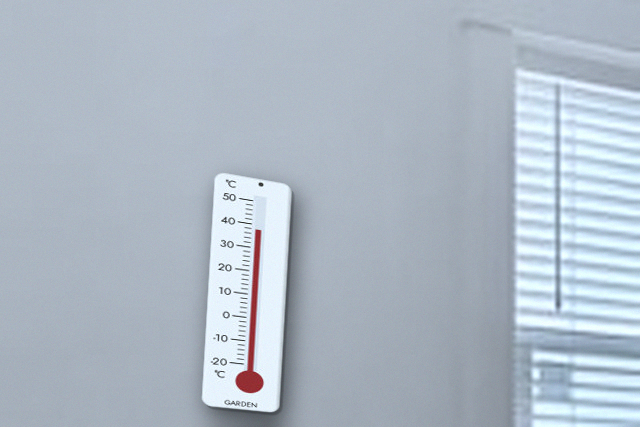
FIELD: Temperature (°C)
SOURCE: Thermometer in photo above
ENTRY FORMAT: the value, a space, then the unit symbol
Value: 38 °C
